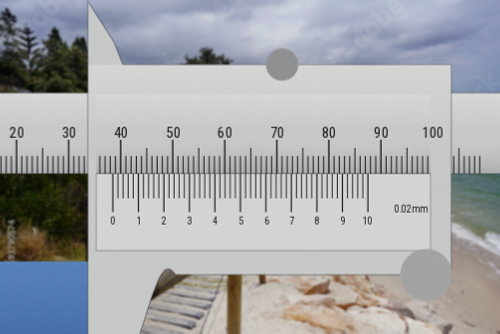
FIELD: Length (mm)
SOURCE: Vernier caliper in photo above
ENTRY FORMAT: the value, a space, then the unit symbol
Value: 38.5 mm
